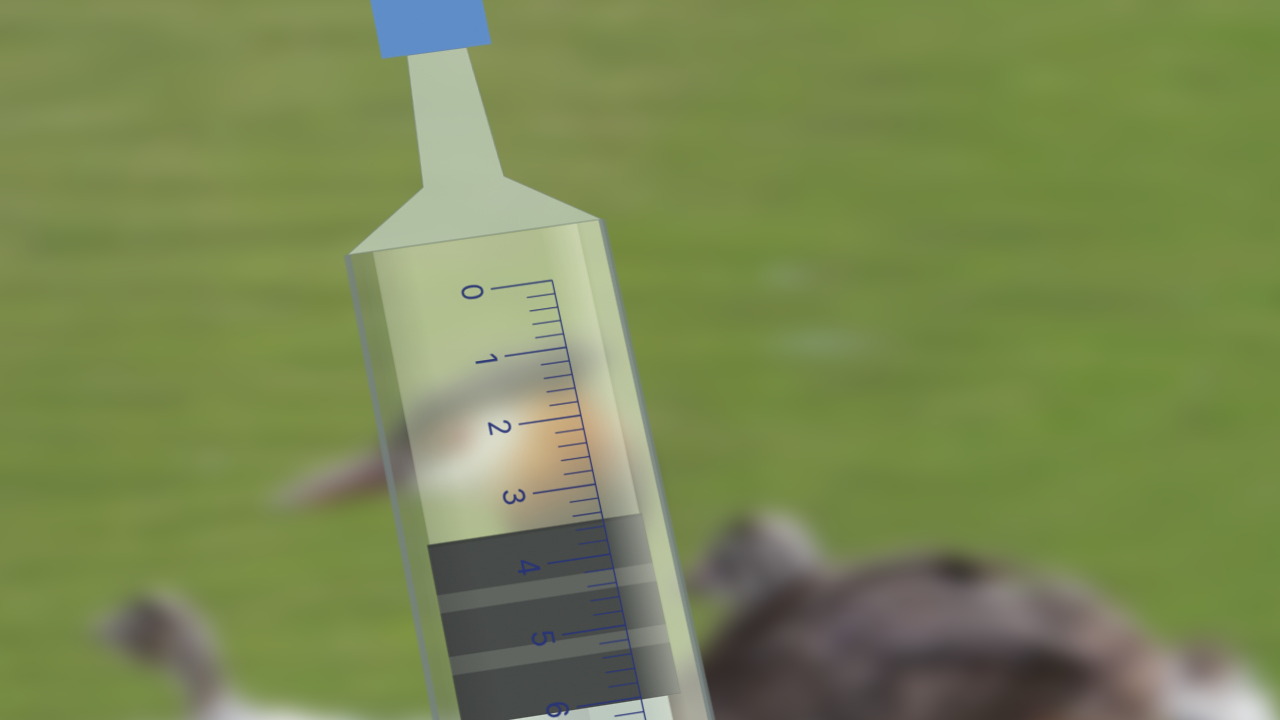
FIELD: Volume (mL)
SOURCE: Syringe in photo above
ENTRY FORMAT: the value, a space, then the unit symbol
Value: 3.5 mL
